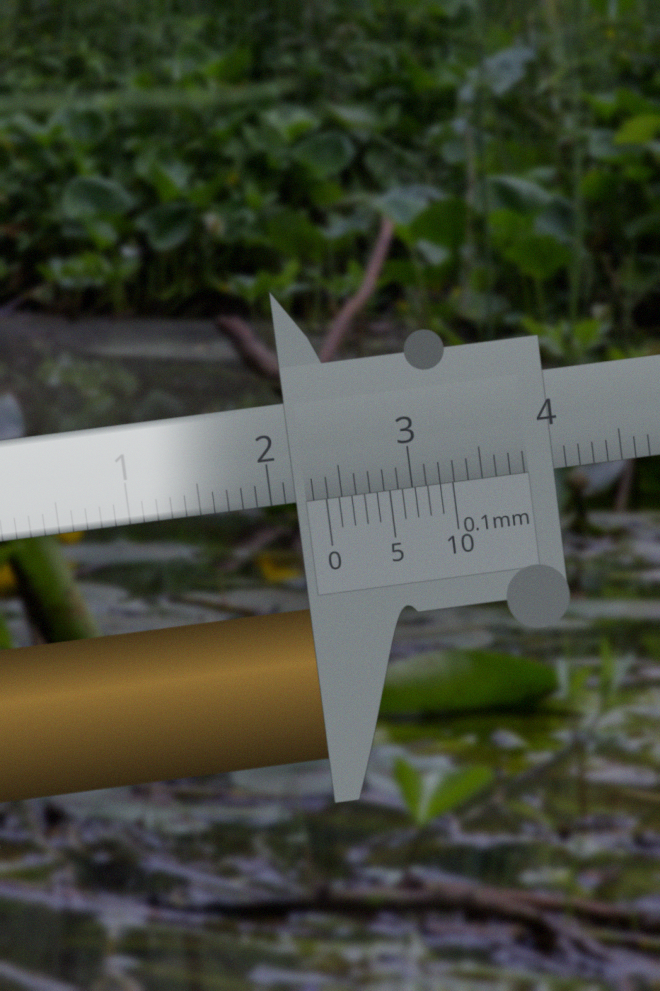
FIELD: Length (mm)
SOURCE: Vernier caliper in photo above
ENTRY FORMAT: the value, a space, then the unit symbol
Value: 23.9 mm
